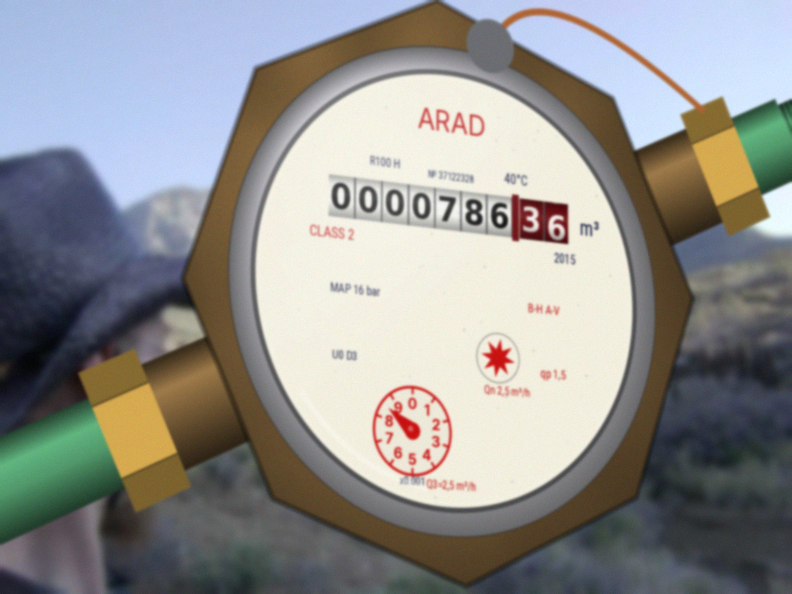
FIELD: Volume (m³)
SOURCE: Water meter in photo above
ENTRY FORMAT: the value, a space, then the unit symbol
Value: 786.358 m³
